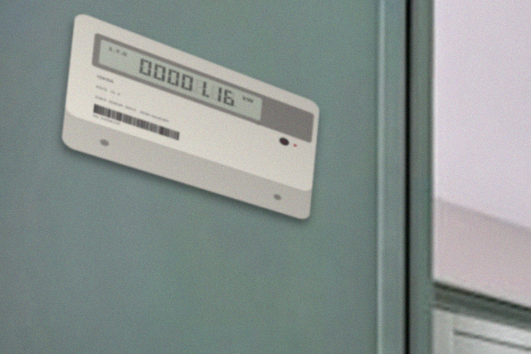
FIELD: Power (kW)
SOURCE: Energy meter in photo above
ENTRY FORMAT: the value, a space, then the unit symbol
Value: 1.16 kW
